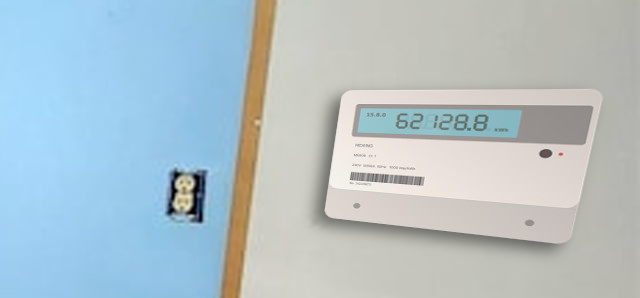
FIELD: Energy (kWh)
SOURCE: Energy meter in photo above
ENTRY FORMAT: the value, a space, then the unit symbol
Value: 62128.8 kWh
